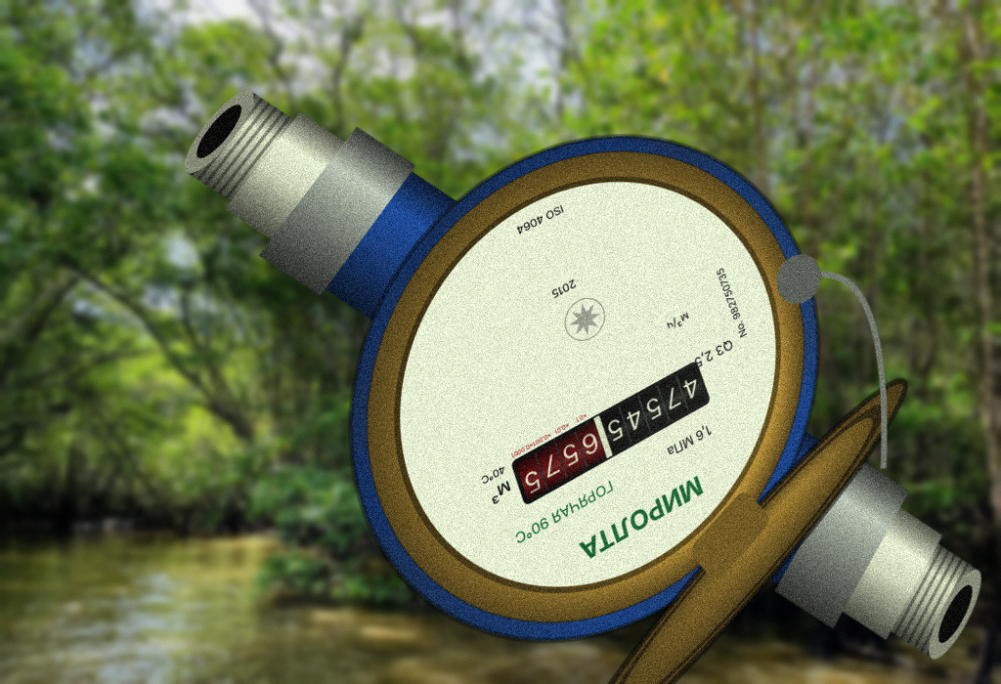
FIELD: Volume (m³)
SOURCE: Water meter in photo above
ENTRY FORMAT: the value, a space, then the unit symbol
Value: 47545.6575 m³
